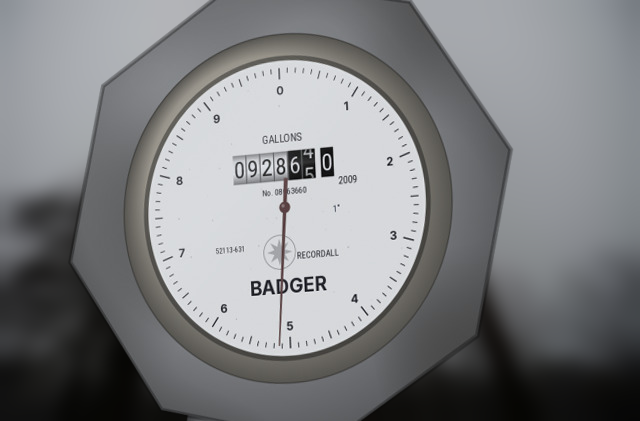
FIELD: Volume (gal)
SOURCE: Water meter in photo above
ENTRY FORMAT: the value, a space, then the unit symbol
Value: 928645.1 gal
